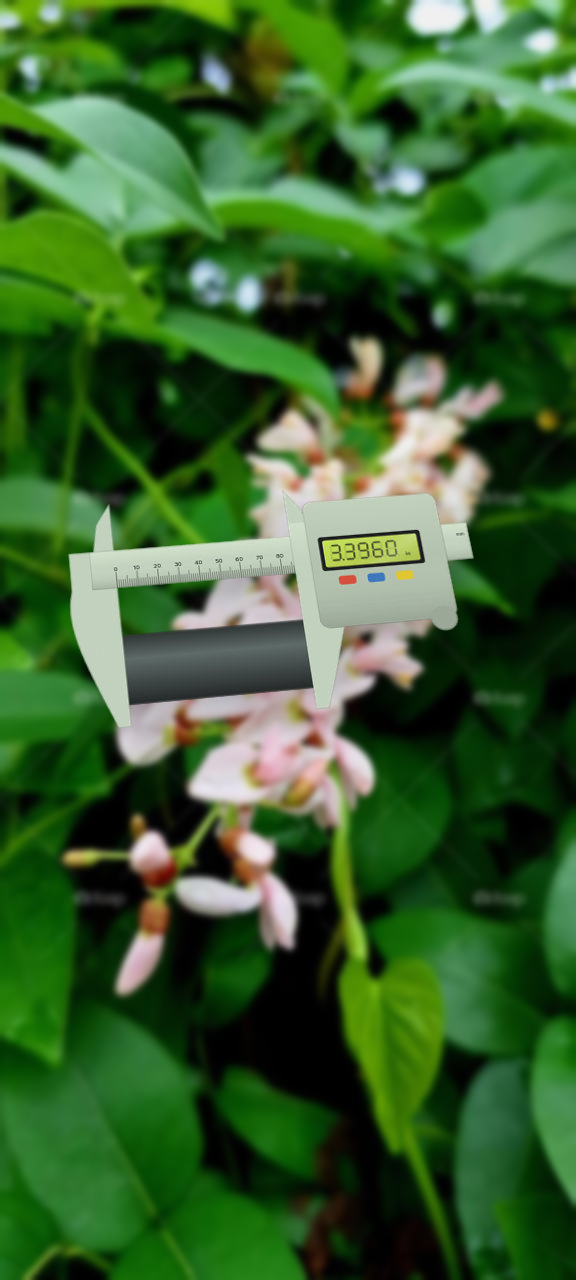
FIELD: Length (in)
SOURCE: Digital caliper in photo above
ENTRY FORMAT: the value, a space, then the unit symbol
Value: 3.3960 in
